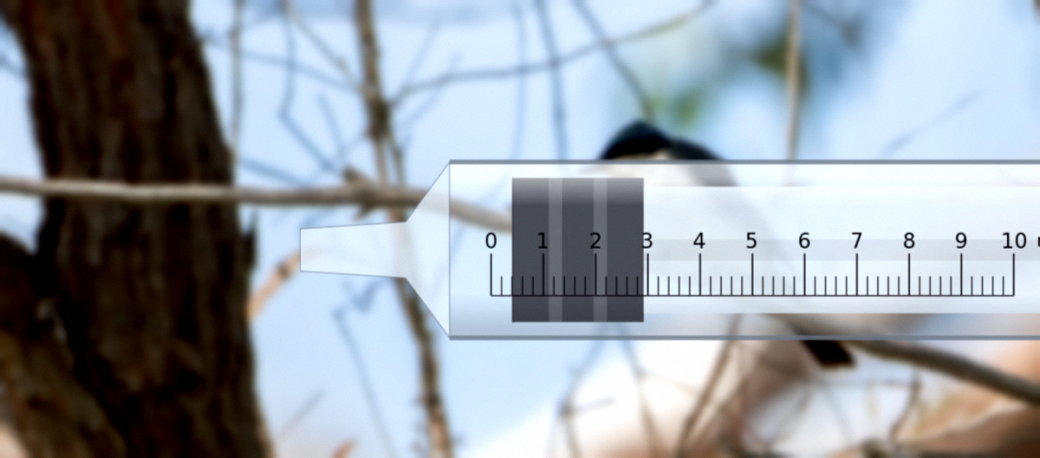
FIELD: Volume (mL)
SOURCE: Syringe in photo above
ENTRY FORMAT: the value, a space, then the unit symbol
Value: 0.4 mL
